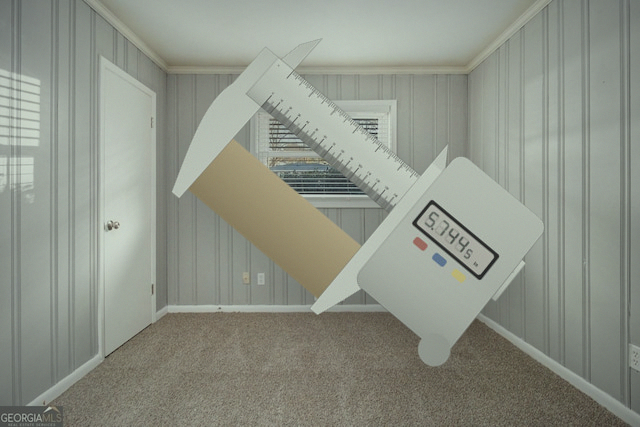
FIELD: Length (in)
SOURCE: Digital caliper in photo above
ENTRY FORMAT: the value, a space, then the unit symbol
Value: 5.7445 in
